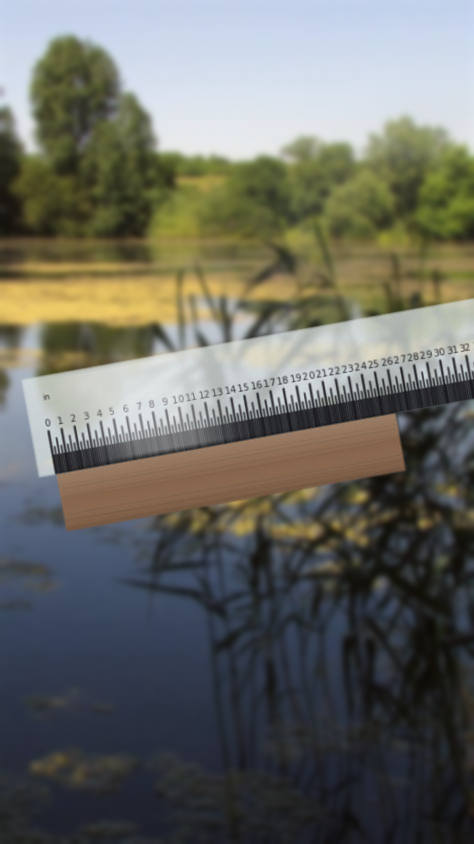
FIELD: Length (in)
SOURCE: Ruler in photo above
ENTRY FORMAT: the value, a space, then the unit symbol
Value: 26 in
